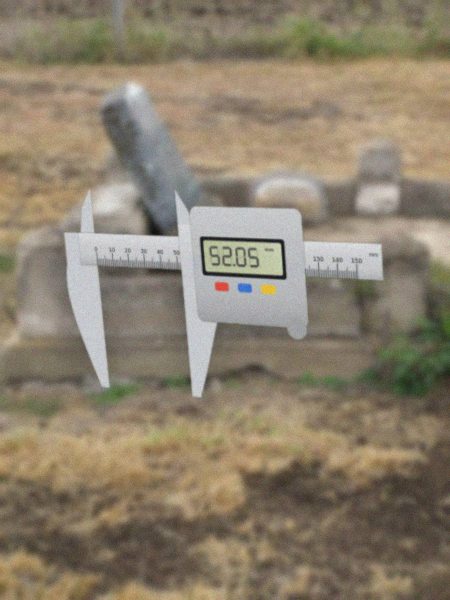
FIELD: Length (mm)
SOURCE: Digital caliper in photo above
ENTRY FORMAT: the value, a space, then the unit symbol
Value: 52.05 mm
